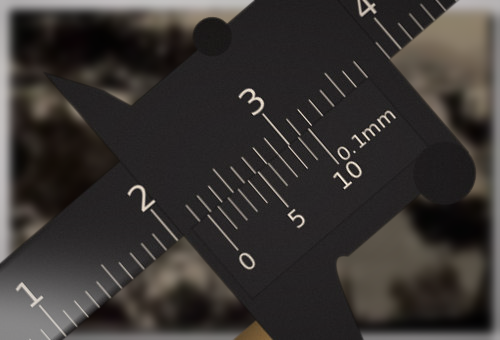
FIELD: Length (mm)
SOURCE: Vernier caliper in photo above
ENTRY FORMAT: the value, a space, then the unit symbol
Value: 22.7 mm
